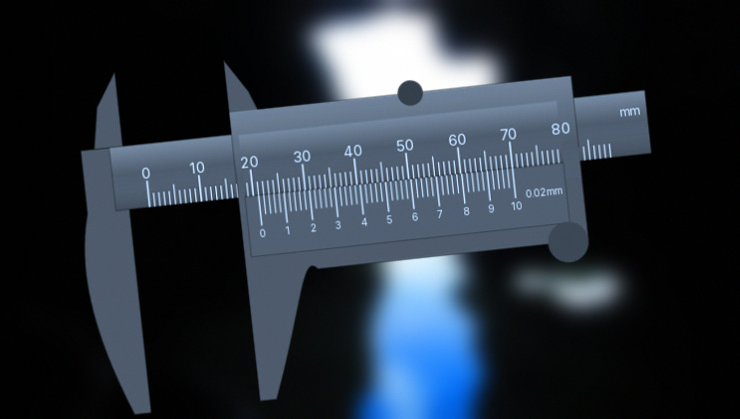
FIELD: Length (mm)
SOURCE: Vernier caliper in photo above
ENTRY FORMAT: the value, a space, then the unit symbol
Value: 21.0 mm
